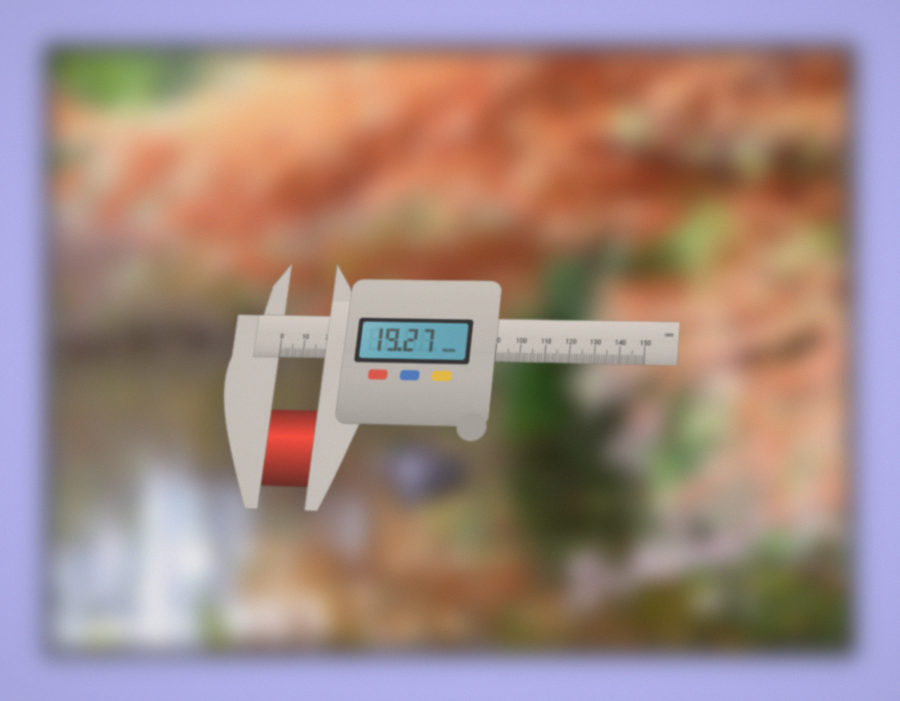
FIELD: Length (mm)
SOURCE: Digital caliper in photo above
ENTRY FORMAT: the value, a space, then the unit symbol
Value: 19.27 mm
